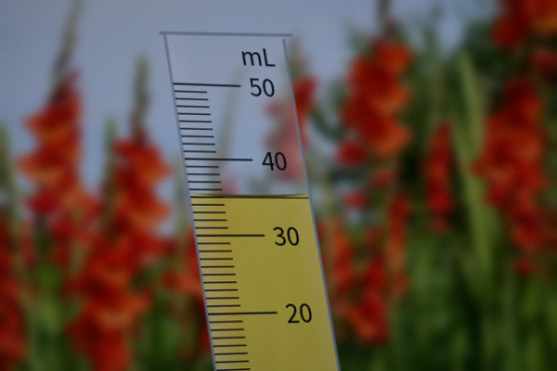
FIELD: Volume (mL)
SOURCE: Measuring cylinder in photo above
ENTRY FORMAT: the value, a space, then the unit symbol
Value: 35 mL
